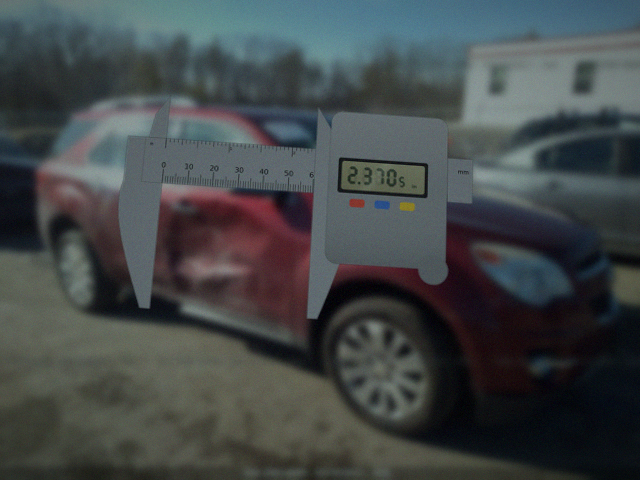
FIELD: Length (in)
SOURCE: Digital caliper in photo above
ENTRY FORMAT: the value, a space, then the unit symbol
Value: 2.3705 in
